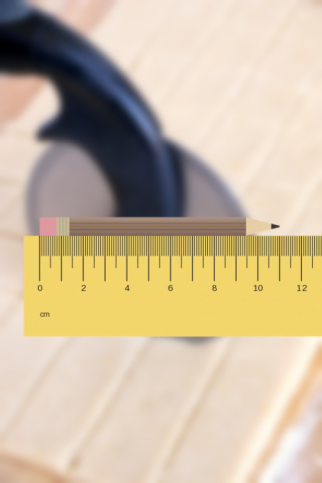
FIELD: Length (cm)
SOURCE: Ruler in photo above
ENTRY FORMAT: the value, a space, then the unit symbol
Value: 11 cm
